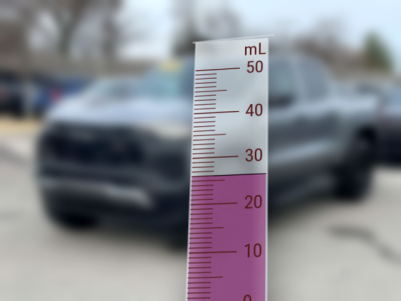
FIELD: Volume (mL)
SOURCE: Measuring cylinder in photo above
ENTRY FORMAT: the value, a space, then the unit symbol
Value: 26 mL
